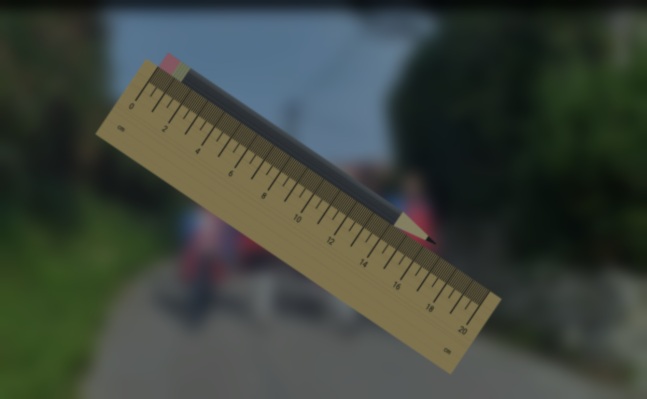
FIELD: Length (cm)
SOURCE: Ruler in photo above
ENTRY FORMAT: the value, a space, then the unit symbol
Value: 16.5 cm
